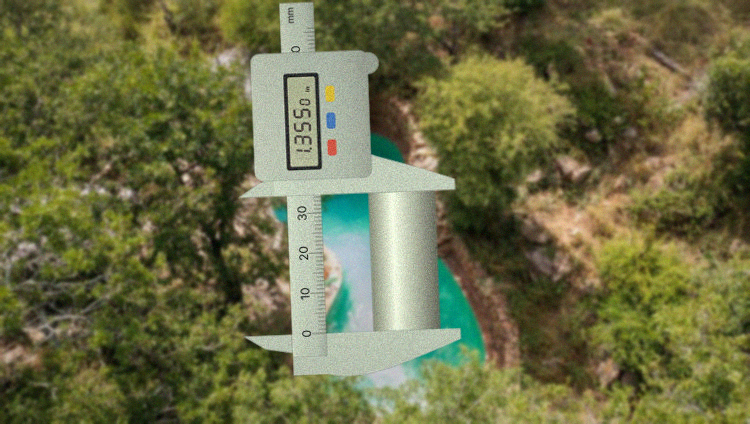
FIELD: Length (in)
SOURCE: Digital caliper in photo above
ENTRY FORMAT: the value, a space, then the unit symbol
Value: 1.3550 in
